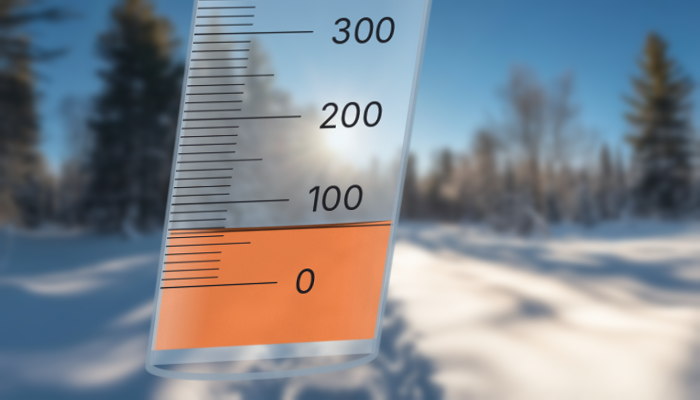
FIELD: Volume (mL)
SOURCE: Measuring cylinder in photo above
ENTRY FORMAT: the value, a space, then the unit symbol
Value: 65 mL
